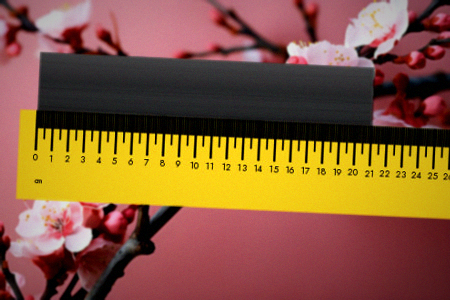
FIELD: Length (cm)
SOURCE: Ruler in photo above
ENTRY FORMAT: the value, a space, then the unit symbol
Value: 21 cm
